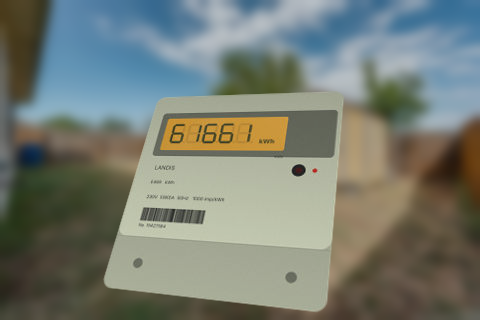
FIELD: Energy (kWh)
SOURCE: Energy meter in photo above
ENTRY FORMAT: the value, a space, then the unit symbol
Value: 61661 kWh
